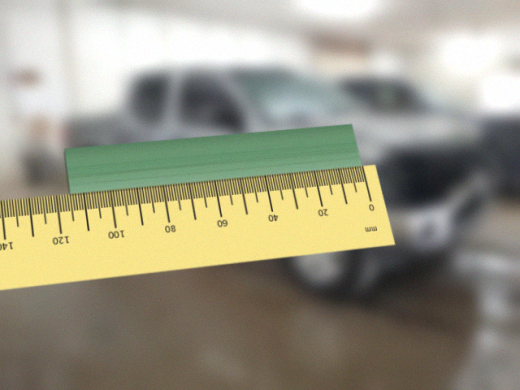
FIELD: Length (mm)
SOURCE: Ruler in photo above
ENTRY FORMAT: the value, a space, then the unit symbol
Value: 115 mm
